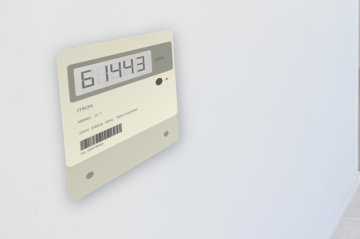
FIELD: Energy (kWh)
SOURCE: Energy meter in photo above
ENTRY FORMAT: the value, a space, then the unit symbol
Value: 61443 kWh
